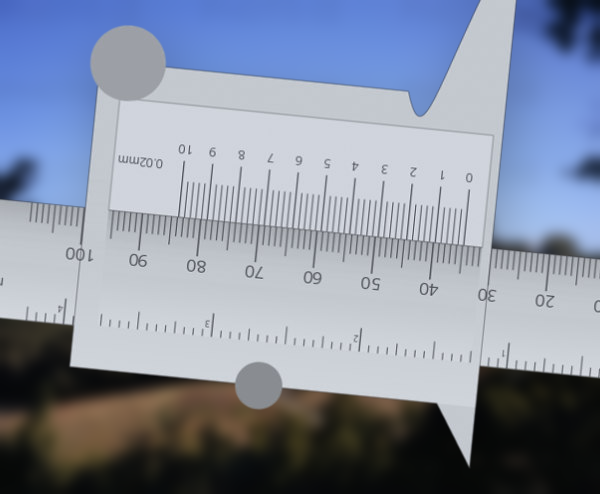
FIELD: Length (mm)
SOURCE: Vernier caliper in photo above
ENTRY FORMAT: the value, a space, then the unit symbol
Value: 34.8 mm
